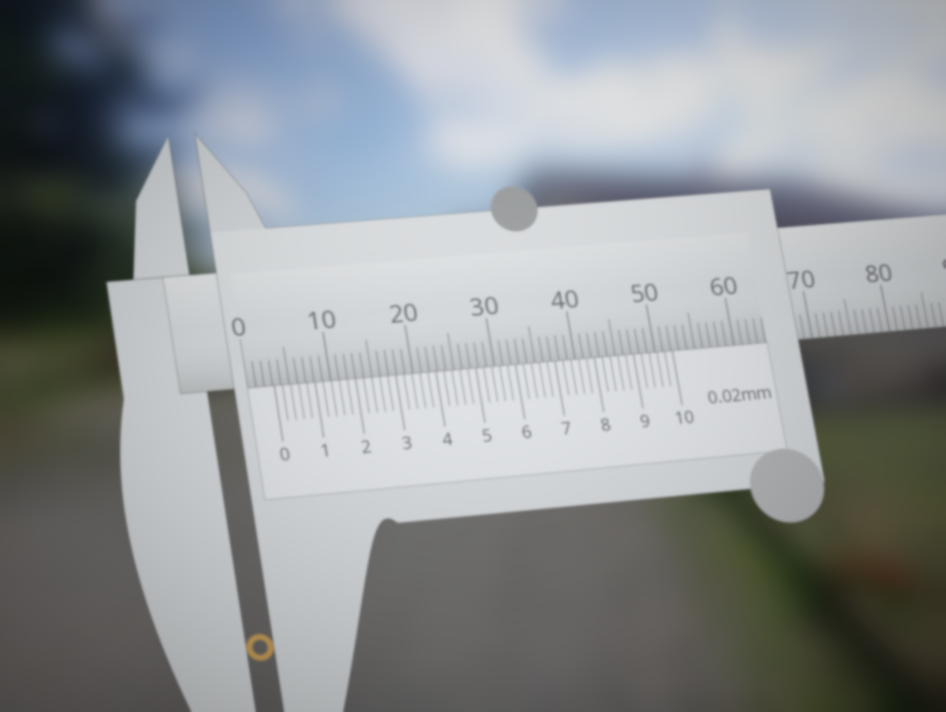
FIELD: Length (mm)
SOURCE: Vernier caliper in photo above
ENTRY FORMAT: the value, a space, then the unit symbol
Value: 3.2 mm
